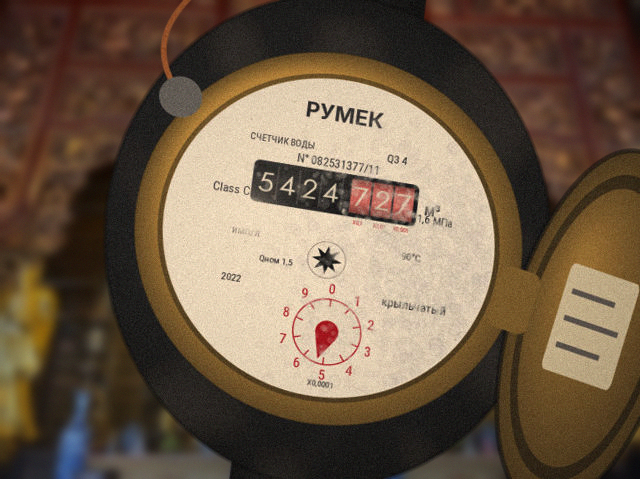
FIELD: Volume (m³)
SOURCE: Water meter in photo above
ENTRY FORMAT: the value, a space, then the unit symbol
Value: 5424.7275 m³
